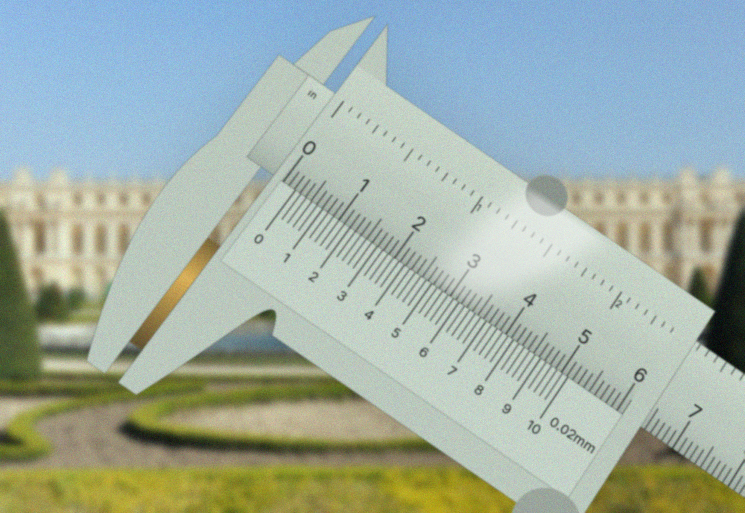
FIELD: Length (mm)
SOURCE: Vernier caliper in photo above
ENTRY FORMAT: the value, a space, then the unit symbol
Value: 2.2 mm
